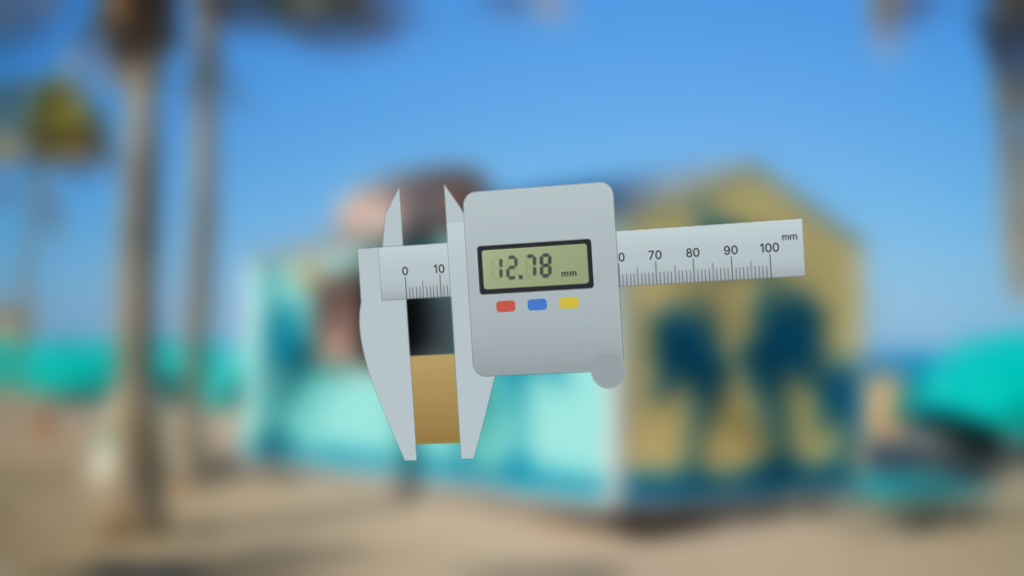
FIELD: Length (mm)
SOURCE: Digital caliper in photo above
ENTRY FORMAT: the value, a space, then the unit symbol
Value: 12.78 mm
